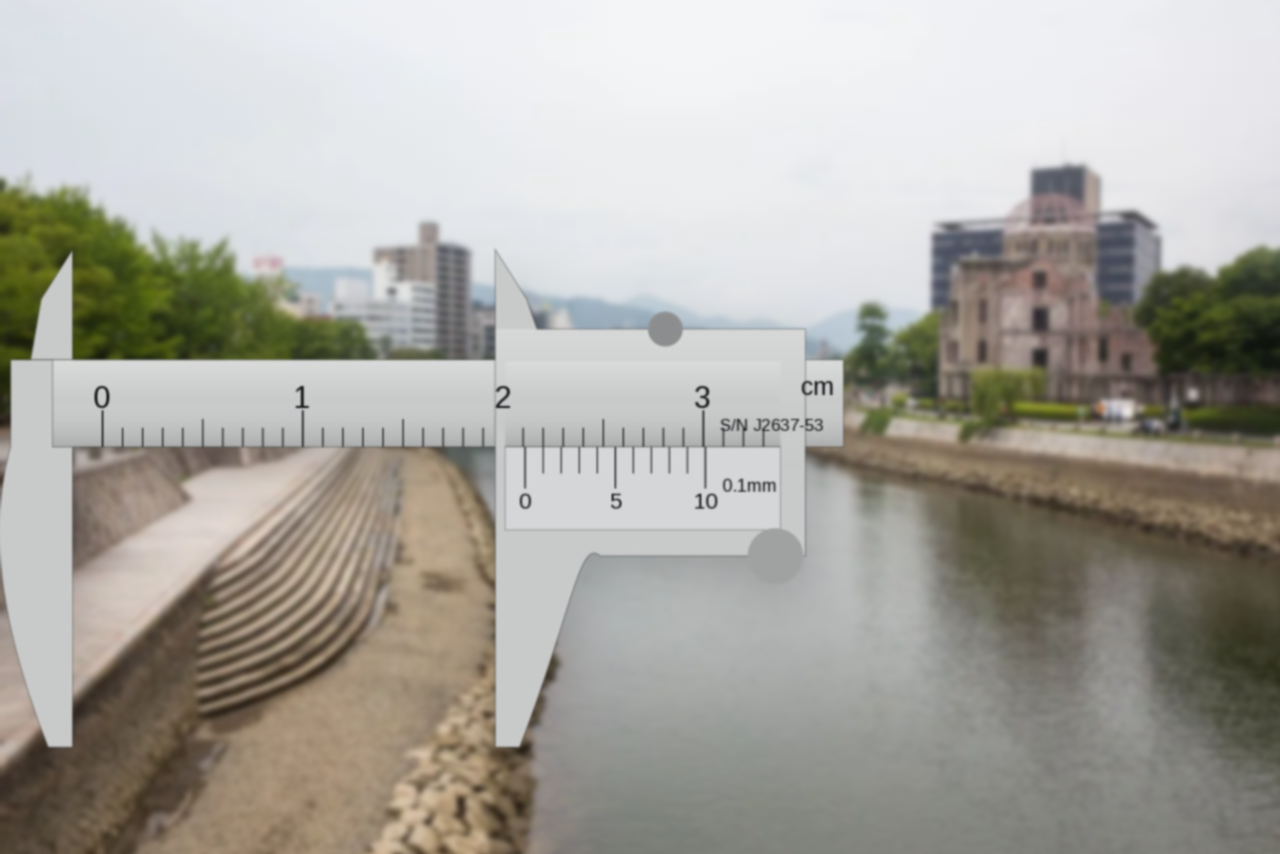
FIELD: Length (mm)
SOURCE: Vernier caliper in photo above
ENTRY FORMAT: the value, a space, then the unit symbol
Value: 21.1 mm
